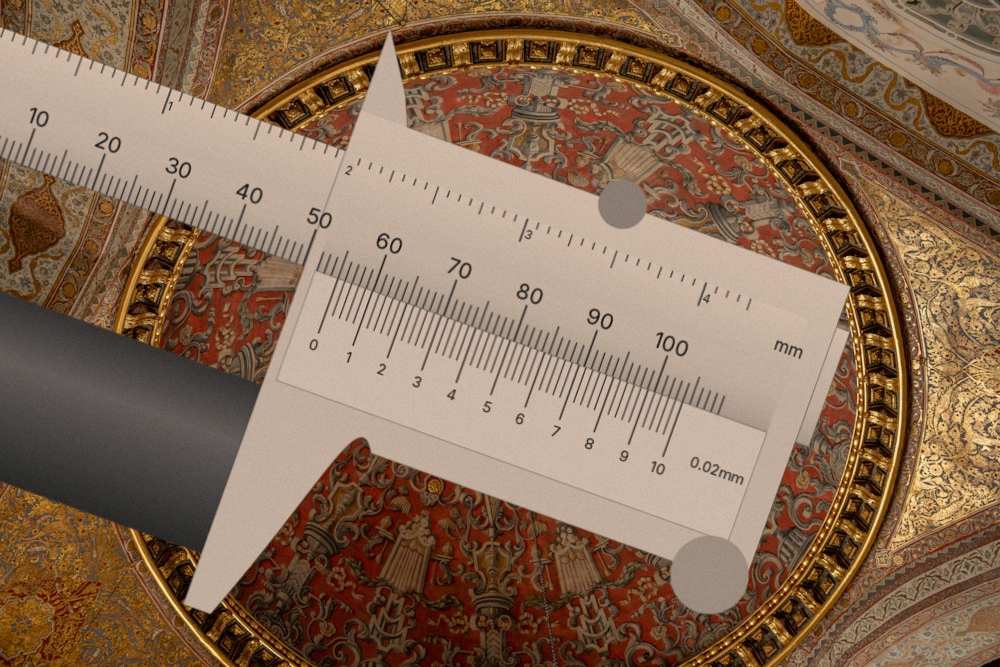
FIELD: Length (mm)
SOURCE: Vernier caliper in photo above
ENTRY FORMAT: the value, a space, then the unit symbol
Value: 55.0 mm
